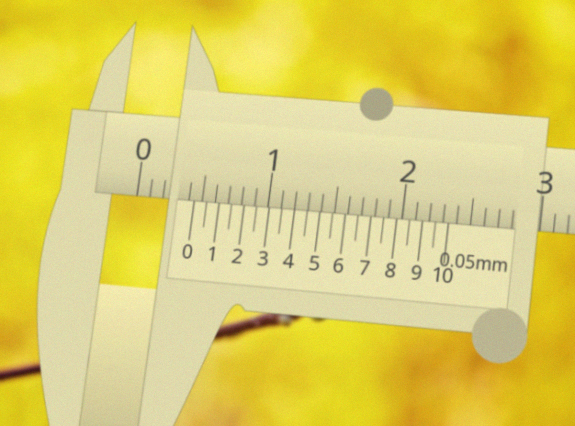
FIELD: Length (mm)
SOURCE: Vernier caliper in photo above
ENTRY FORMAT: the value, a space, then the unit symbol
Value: 4.4 mm
